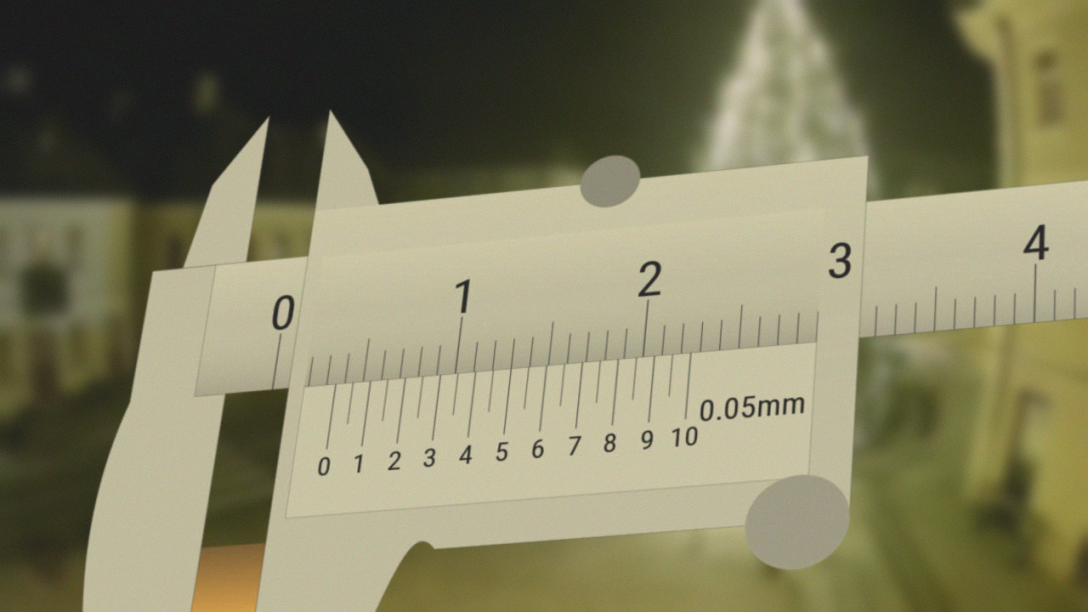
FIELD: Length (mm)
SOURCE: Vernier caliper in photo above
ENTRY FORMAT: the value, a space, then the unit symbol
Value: 3.5 mm
